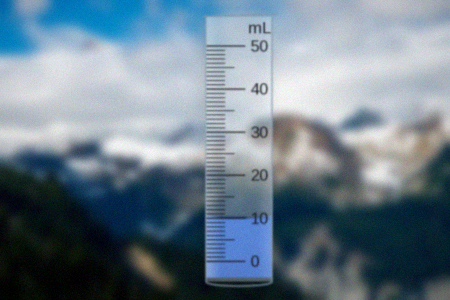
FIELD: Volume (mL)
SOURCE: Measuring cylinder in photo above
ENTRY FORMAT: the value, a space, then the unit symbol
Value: 10 mL
